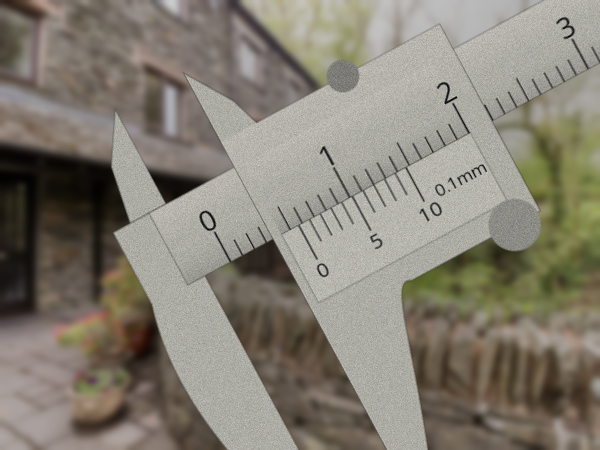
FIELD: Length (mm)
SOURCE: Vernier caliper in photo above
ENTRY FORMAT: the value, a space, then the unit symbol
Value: 5.7 mm
